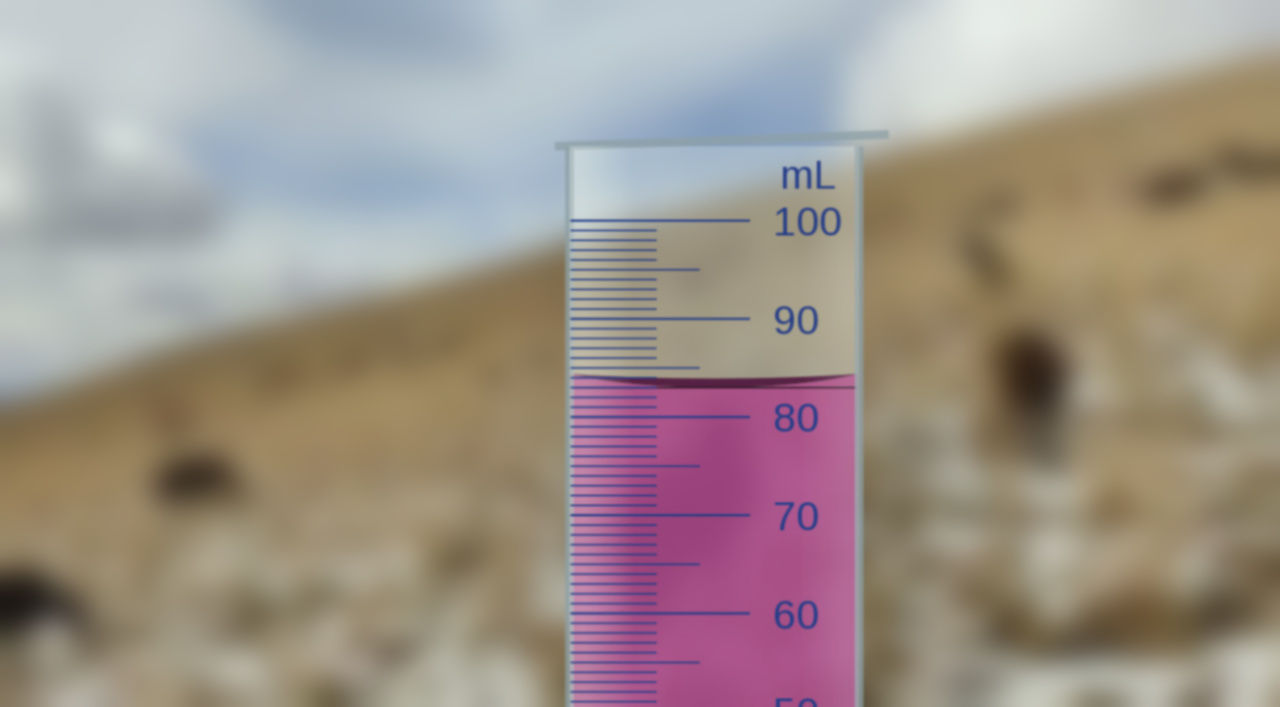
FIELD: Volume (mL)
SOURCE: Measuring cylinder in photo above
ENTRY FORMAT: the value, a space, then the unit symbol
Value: 83 mL
